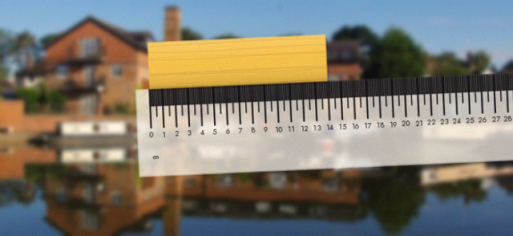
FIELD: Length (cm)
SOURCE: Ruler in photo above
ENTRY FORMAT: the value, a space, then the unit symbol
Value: 14 cm
